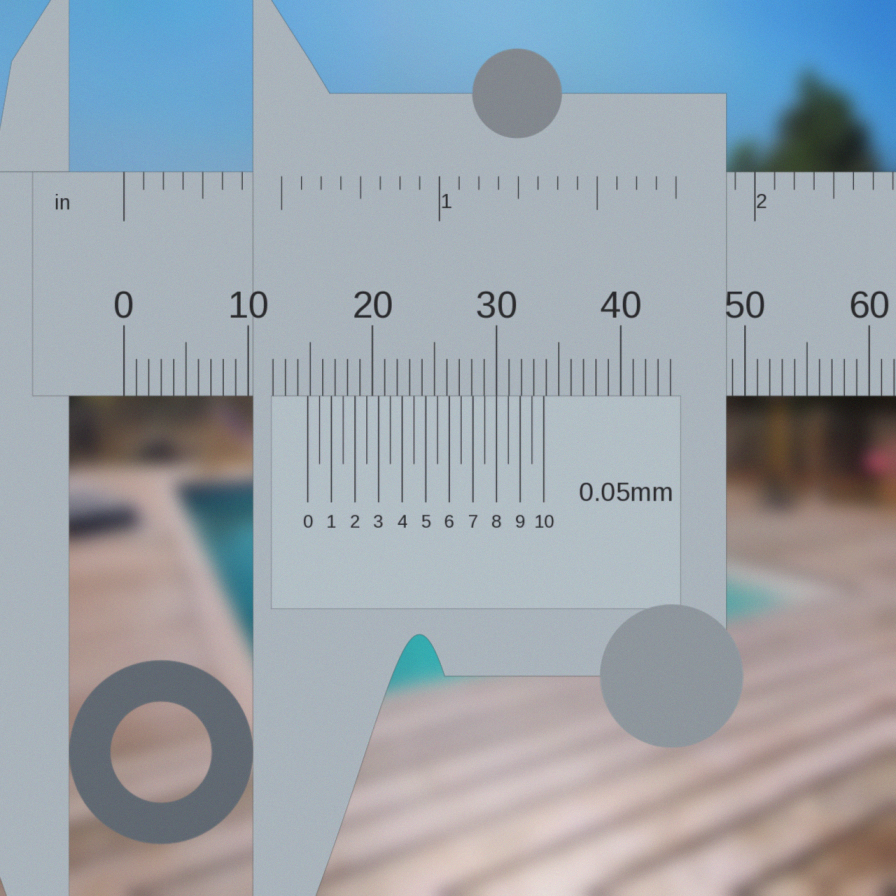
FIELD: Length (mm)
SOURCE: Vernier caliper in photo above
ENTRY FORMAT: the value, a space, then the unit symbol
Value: 14.8 mm
